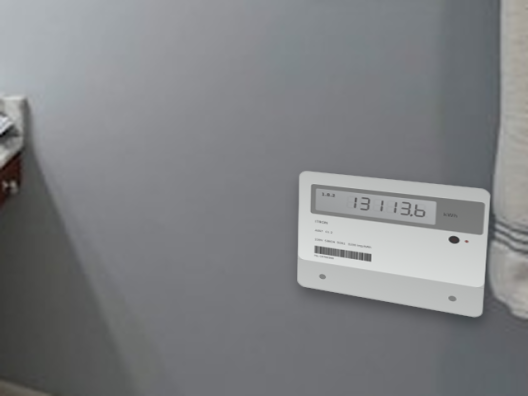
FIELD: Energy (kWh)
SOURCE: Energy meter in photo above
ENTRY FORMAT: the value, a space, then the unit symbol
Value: 13113.6 kWh
